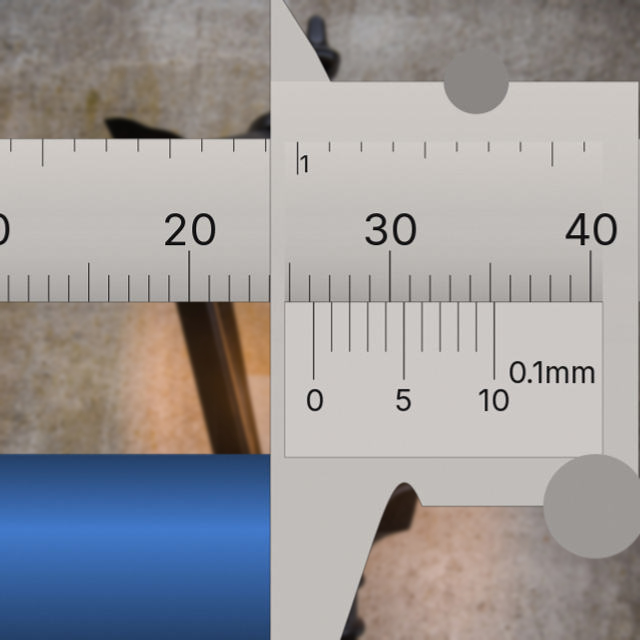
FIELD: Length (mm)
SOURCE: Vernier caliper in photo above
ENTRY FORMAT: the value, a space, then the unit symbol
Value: 26.2 mm
